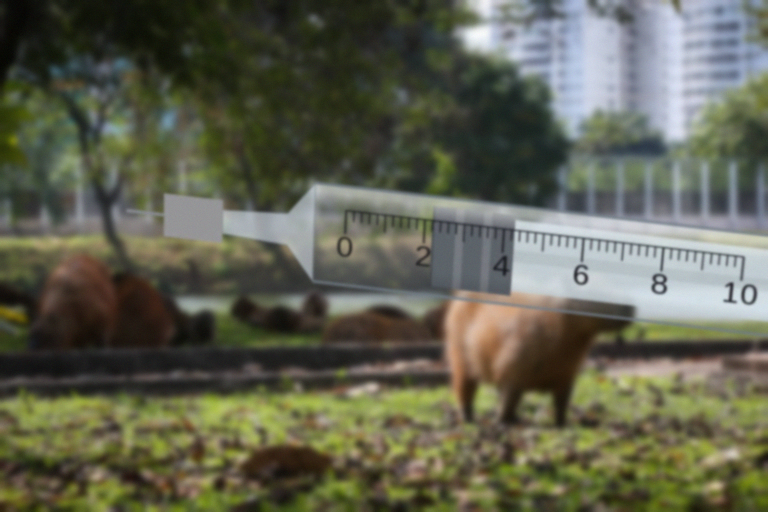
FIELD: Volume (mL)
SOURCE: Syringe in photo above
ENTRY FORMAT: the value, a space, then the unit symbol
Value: 2.2 mL
